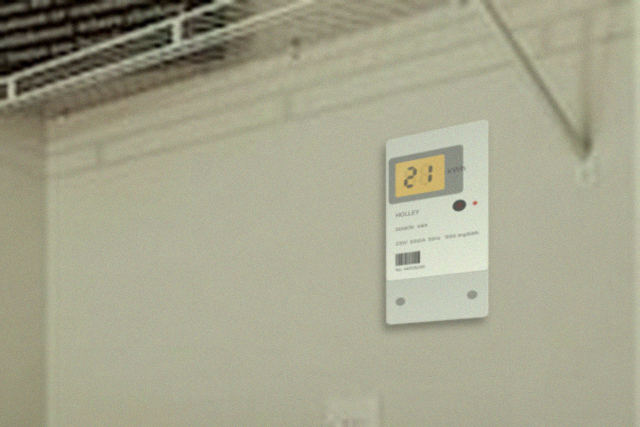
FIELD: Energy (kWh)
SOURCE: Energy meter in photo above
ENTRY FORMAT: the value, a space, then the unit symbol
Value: 21 kWh
